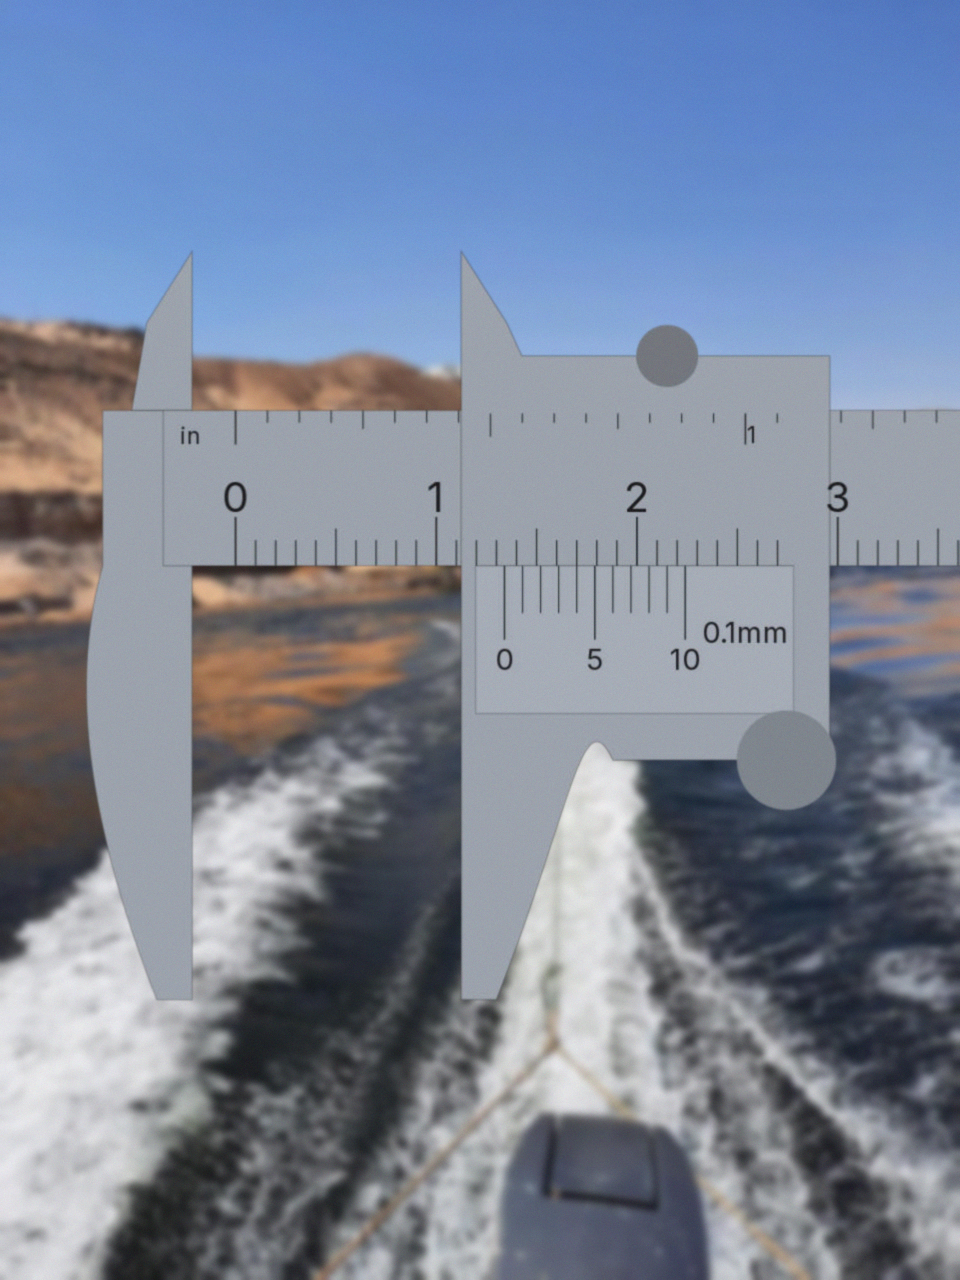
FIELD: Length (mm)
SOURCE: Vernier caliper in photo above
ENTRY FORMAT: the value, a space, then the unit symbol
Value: 13.4 mm
